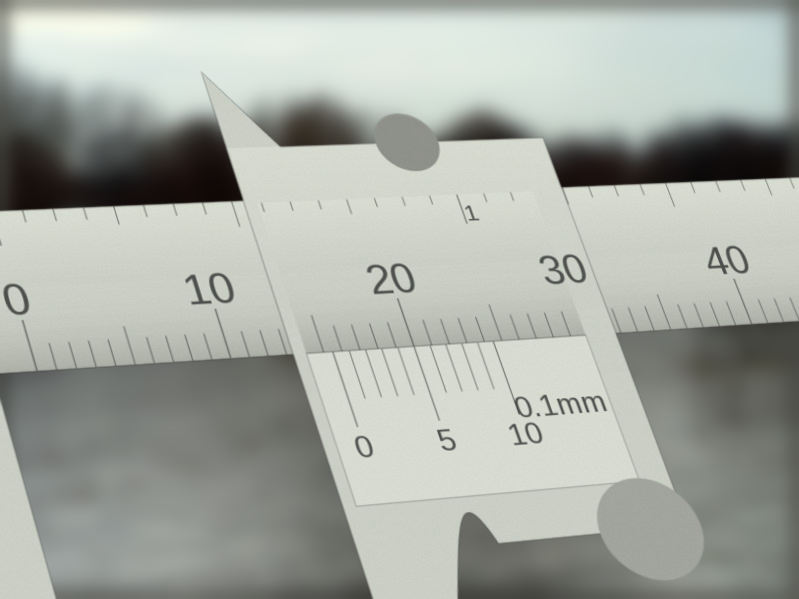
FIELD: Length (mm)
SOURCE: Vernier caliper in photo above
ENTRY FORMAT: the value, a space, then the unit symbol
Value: 15.5 mm
